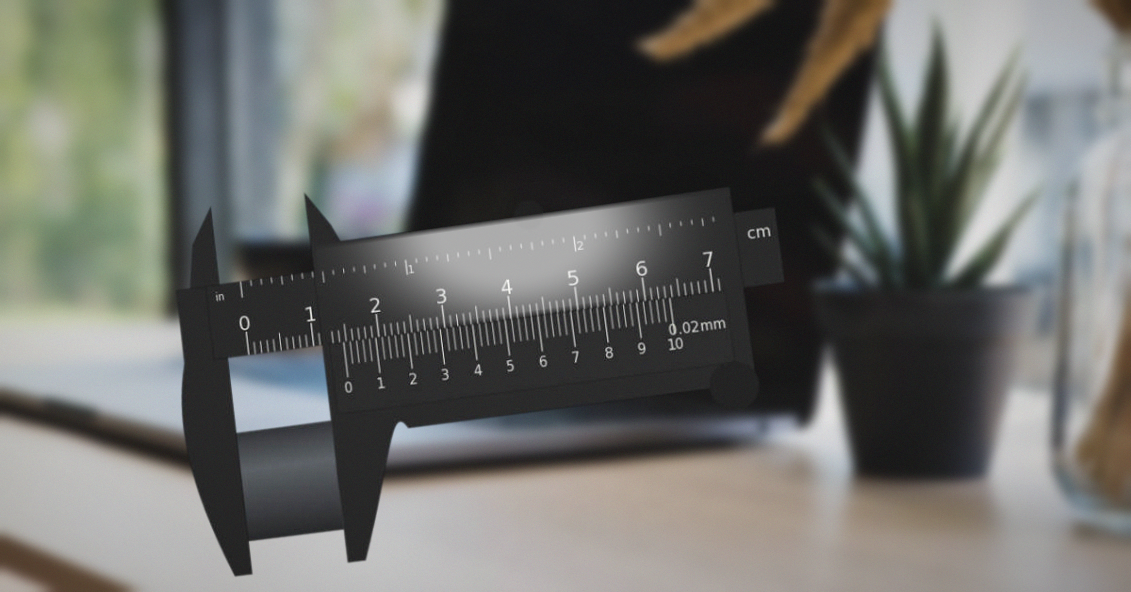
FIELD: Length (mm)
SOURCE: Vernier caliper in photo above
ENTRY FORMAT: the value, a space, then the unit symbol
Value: 14.6 mm
